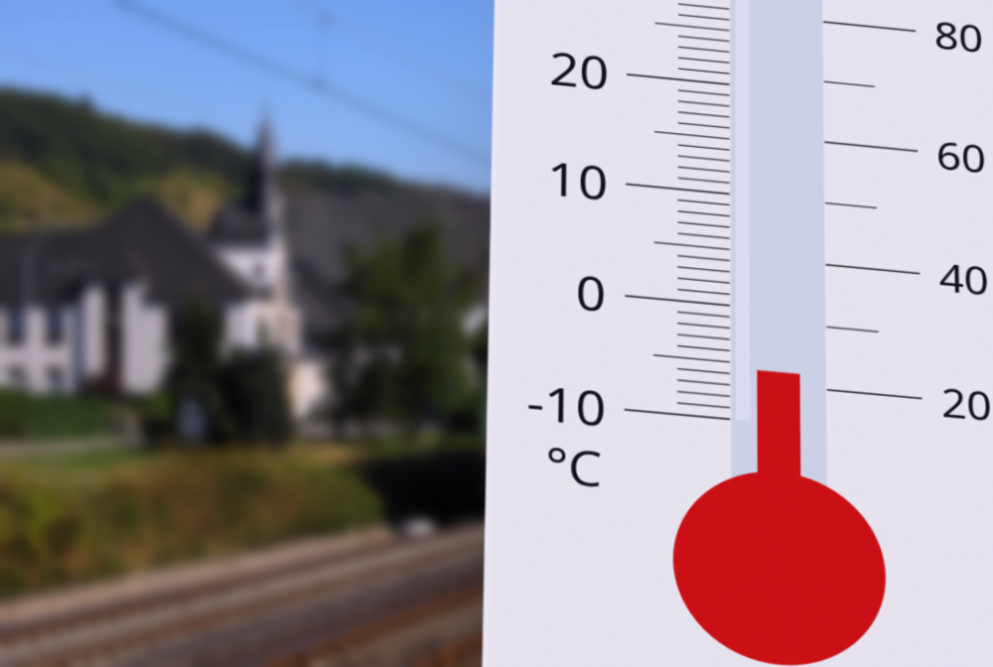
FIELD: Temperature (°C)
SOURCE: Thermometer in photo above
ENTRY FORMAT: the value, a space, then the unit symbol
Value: -5.5 °C
